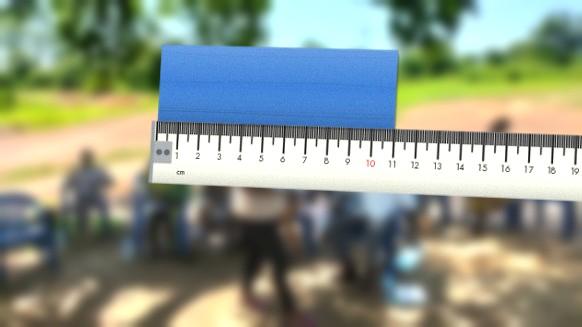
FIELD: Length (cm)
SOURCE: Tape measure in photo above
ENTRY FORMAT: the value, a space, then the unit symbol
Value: 11 cm
